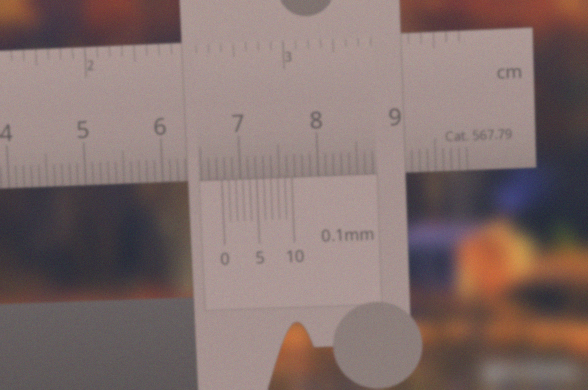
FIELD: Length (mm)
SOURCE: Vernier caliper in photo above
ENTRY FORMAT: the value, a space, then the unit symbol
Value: 67.6 mm
